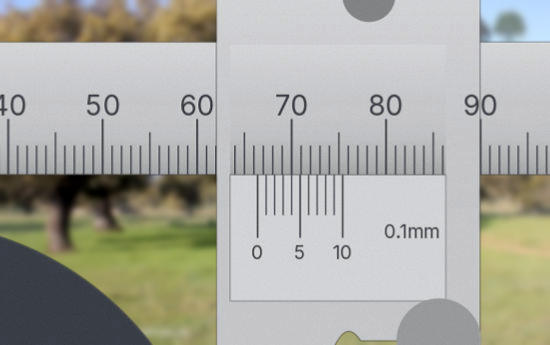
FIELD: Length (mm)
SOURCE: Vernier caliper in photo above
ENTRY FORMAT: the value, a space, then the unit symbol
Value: 66.4 mm
